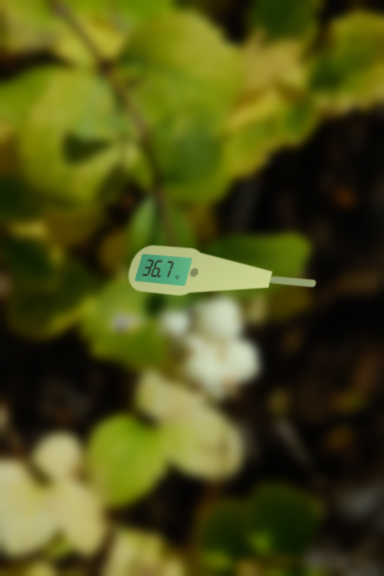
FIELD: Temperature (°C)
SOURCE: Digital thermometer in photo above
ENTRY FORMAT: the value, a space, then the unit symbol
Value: 36.7 °C
